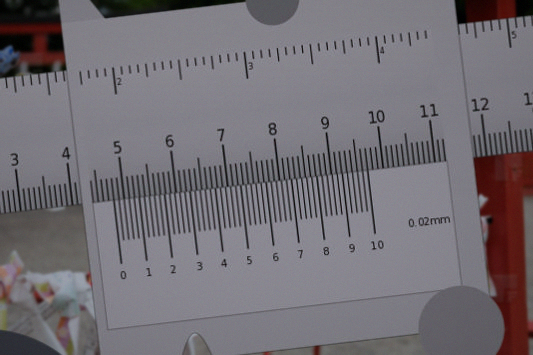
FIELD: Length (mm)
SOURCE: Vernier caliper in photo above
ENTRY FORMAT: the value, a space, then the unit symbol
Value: 48.0 mm
